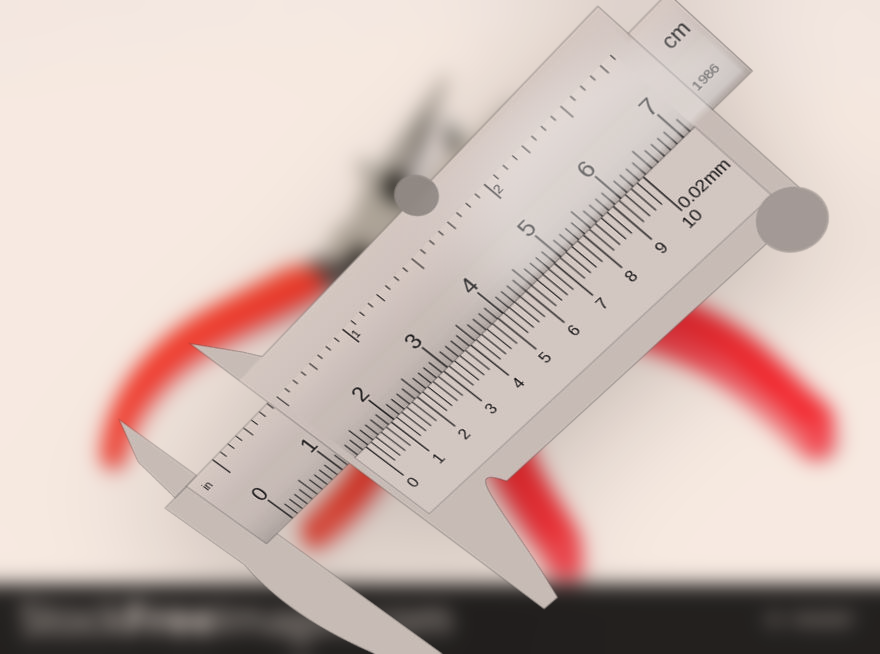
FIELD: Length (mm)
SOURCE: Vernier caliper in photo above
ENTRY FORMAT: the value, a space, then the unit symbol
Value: 14.6 mm
